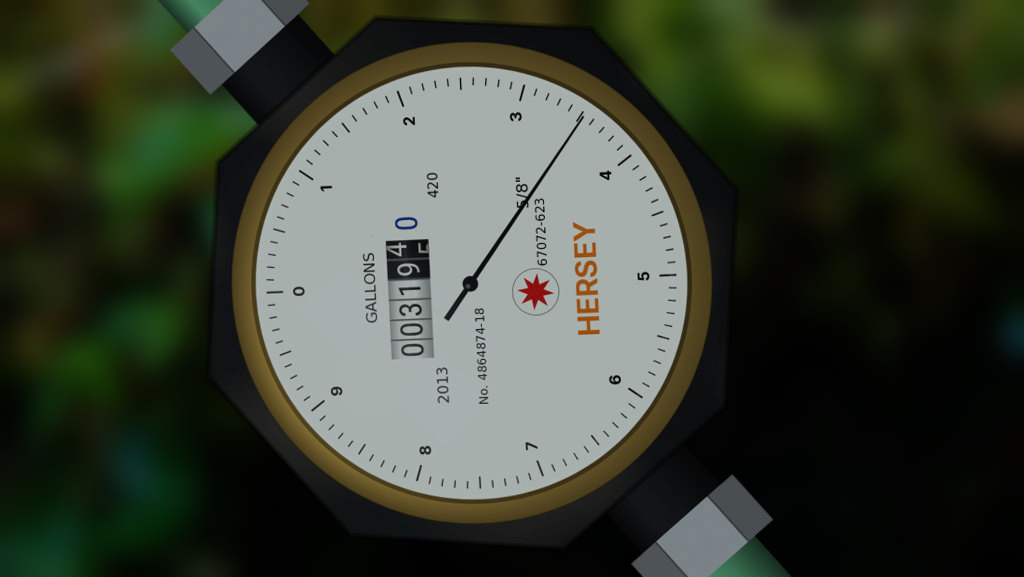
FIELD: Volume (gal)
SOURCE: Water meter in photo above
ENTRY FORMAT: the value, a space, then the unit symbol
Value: 31943.5 gal
